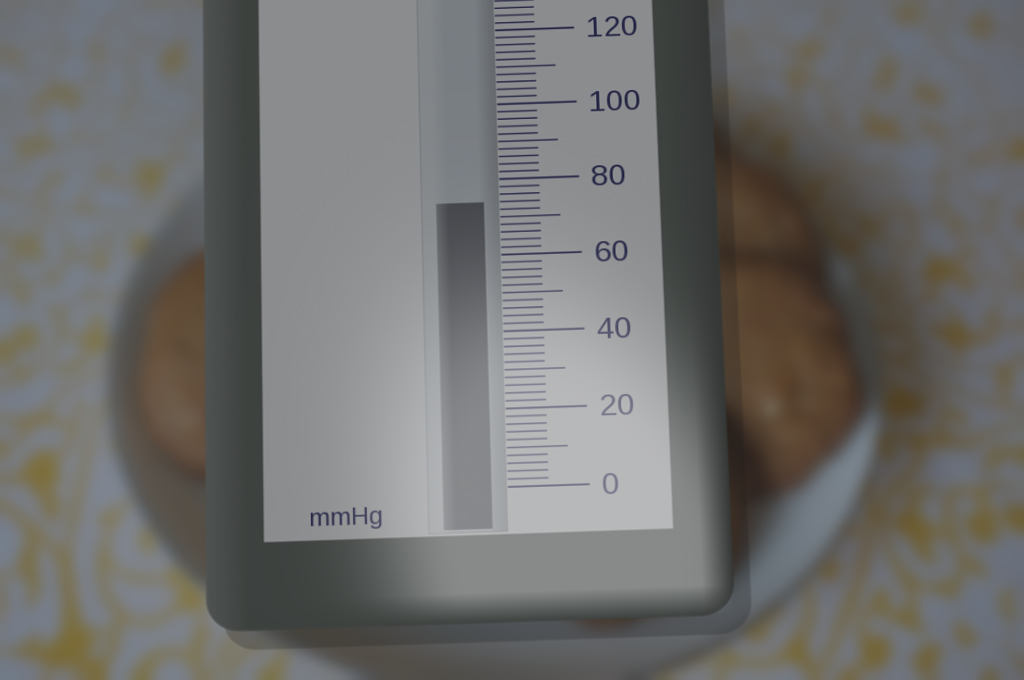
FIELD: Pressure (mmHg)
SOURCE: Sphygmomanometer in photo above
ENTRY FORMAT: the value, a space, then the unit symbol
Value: 74 mmHg
